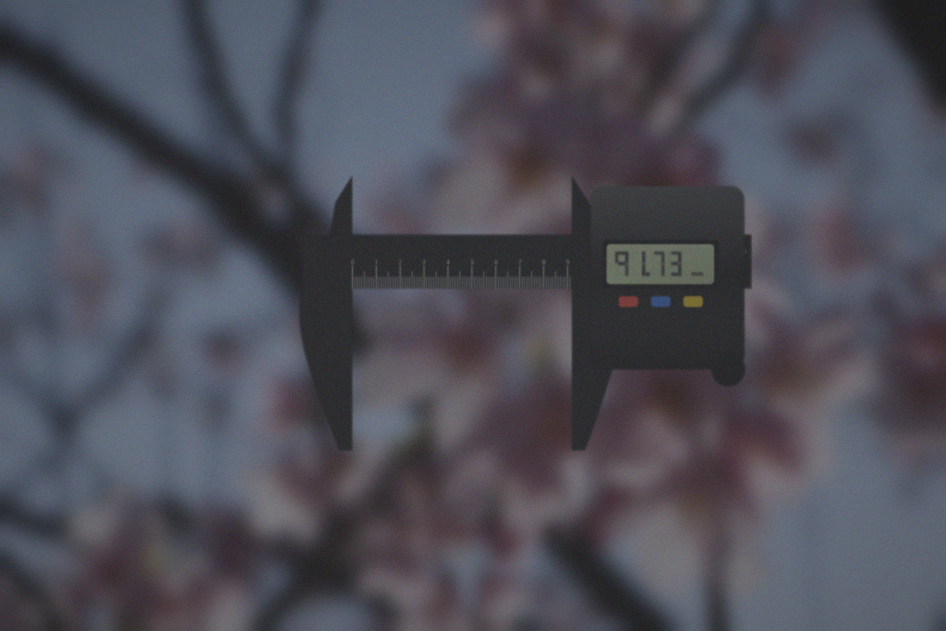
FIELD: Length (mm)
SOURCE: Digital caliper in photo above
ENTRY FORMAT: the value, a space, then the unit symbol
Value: 91.73 mm
